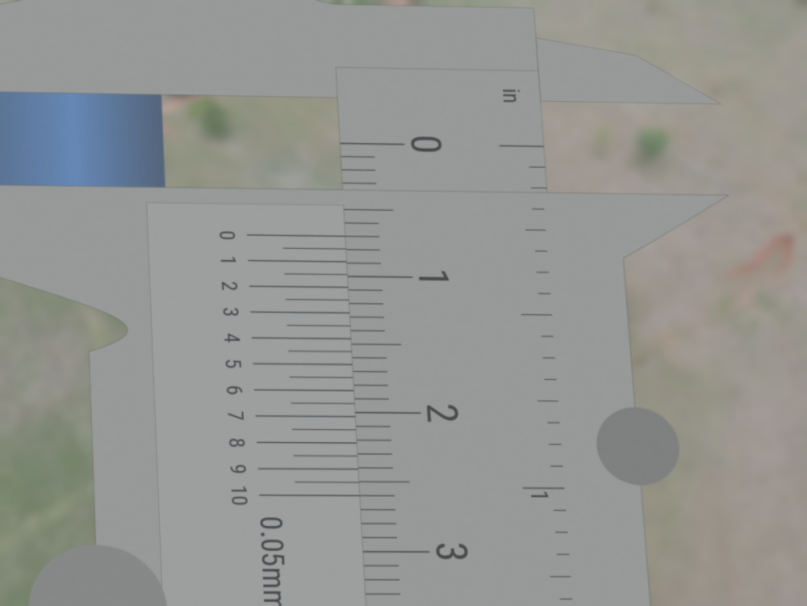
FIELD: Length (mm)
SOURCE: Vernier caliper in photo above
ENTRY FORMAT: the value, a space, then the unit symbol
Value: 7.0 mm
